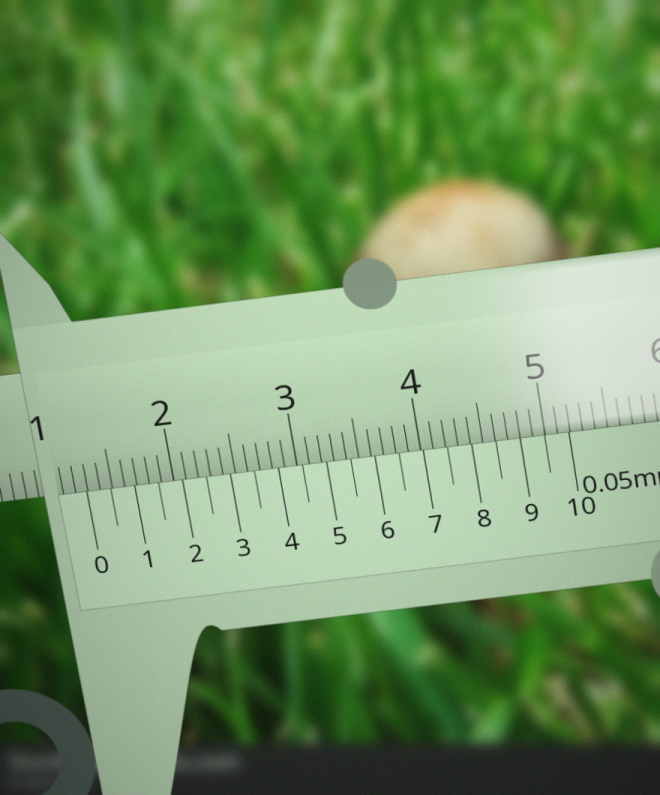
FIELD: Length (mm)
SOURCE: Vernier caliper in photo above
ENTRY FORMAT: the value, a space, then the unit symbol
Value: 12.9 mm
